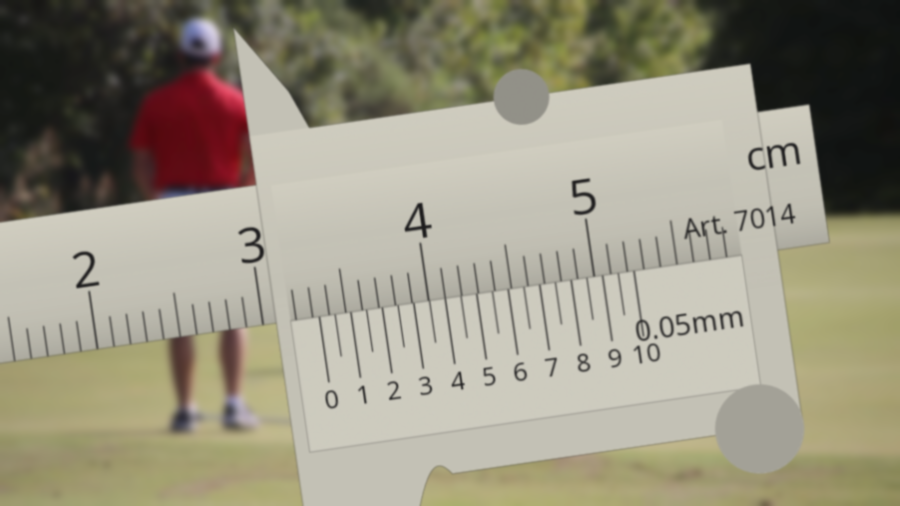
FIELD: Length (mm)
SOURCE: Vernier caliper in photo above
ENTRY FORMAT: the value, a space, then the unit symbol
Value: 33.4 mm
